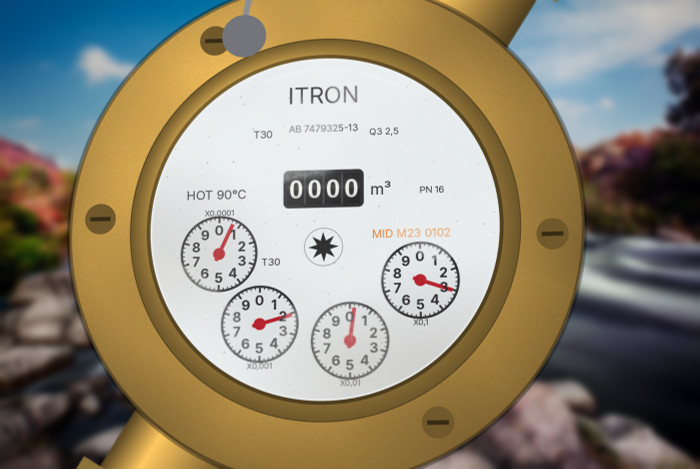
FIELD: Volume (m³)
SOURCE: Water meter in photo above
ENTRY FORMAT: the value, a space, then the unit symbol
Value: 0.3020 m³
